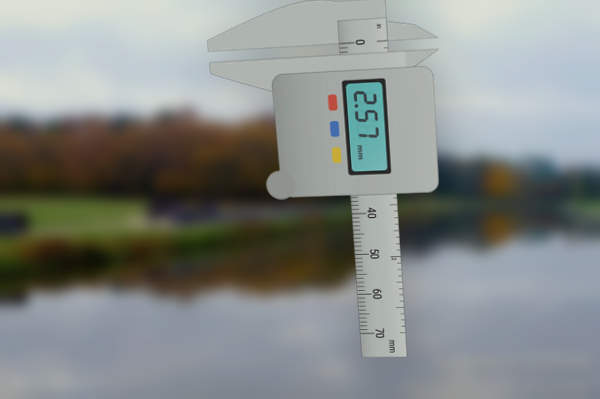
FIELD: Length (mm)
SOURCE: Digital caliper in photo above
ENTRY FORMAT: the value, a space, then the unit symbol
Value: 2.57 mm
